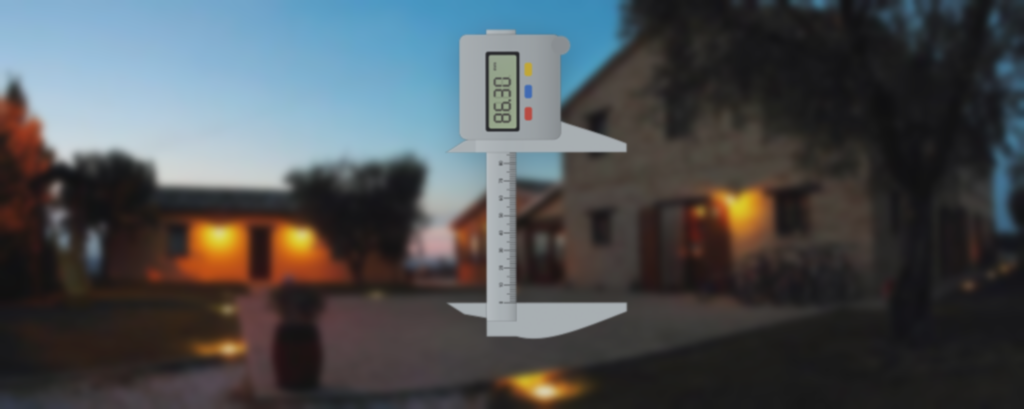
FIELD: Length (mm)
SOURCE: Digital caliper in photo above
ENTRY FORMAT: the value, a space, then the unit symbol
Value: 86.30 mm
